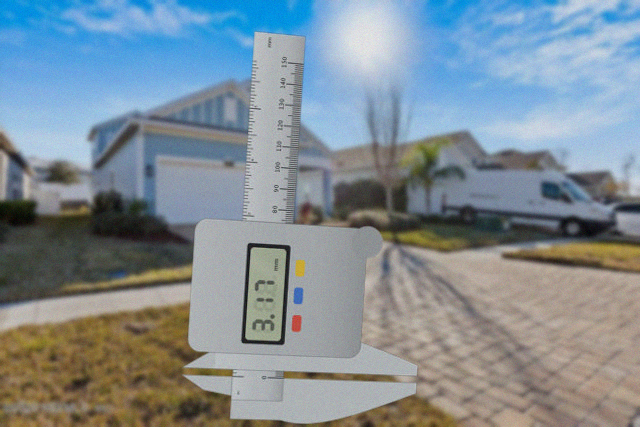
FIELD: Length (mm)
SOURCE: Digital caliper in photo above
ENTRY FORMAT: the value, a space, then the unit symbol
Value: 3.17 mm
